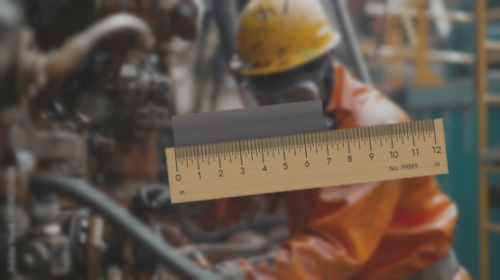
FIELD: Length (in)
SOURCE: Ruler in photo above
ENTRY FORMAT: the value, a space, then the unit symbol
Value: 7 in
